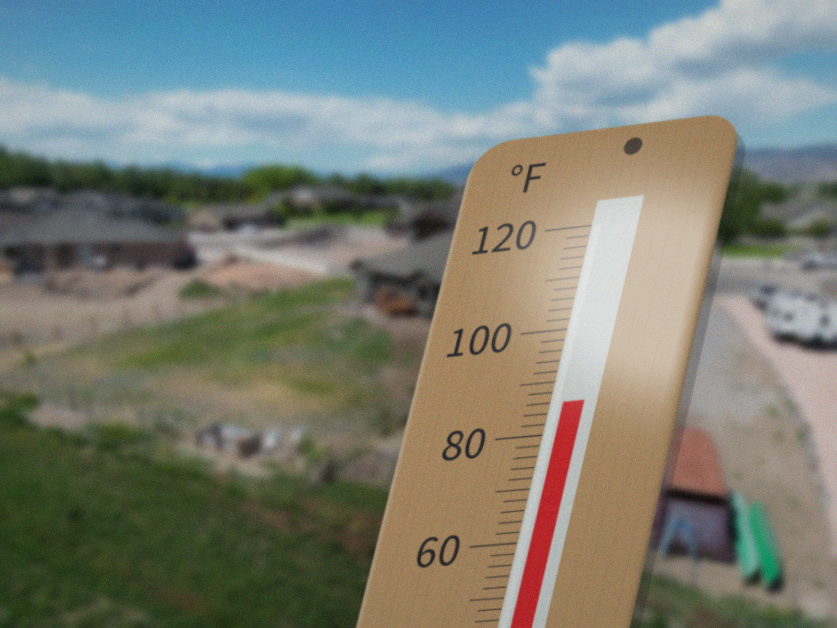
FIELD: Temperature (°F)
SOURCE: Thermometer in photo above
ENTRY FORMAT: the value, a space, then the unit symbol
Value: 86 °F
